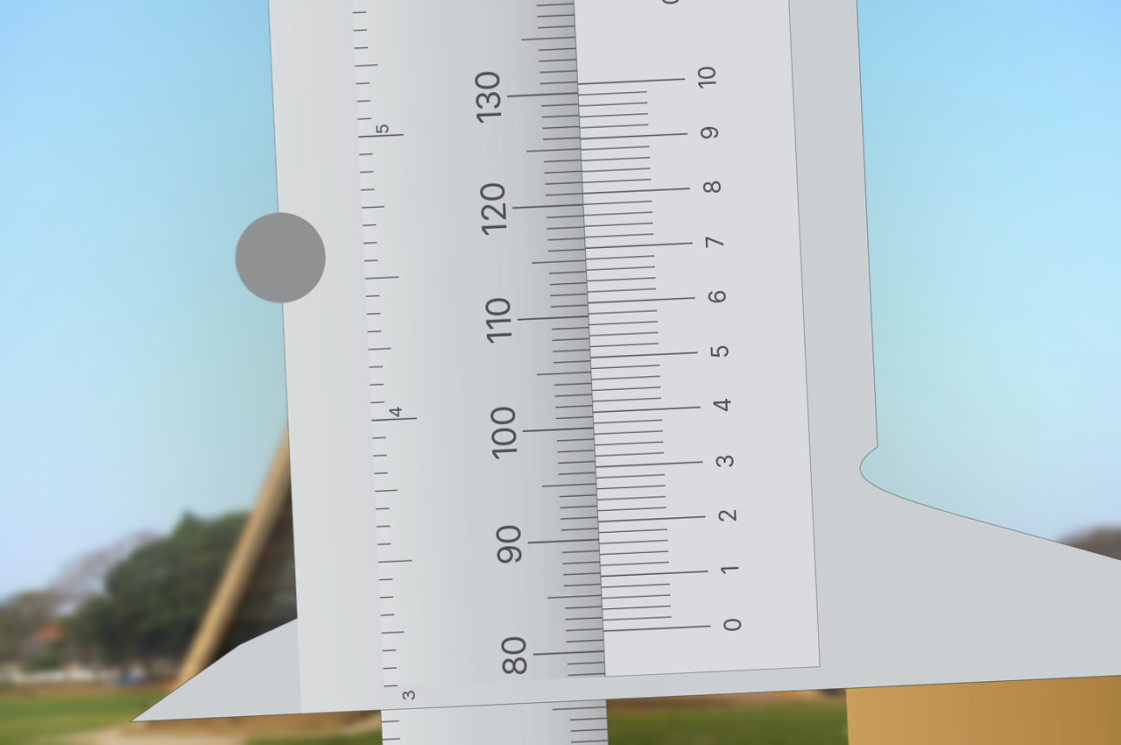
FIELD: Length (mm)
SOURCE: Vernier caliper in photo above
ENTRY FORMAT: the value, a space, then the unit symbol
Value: 81.8 mm
